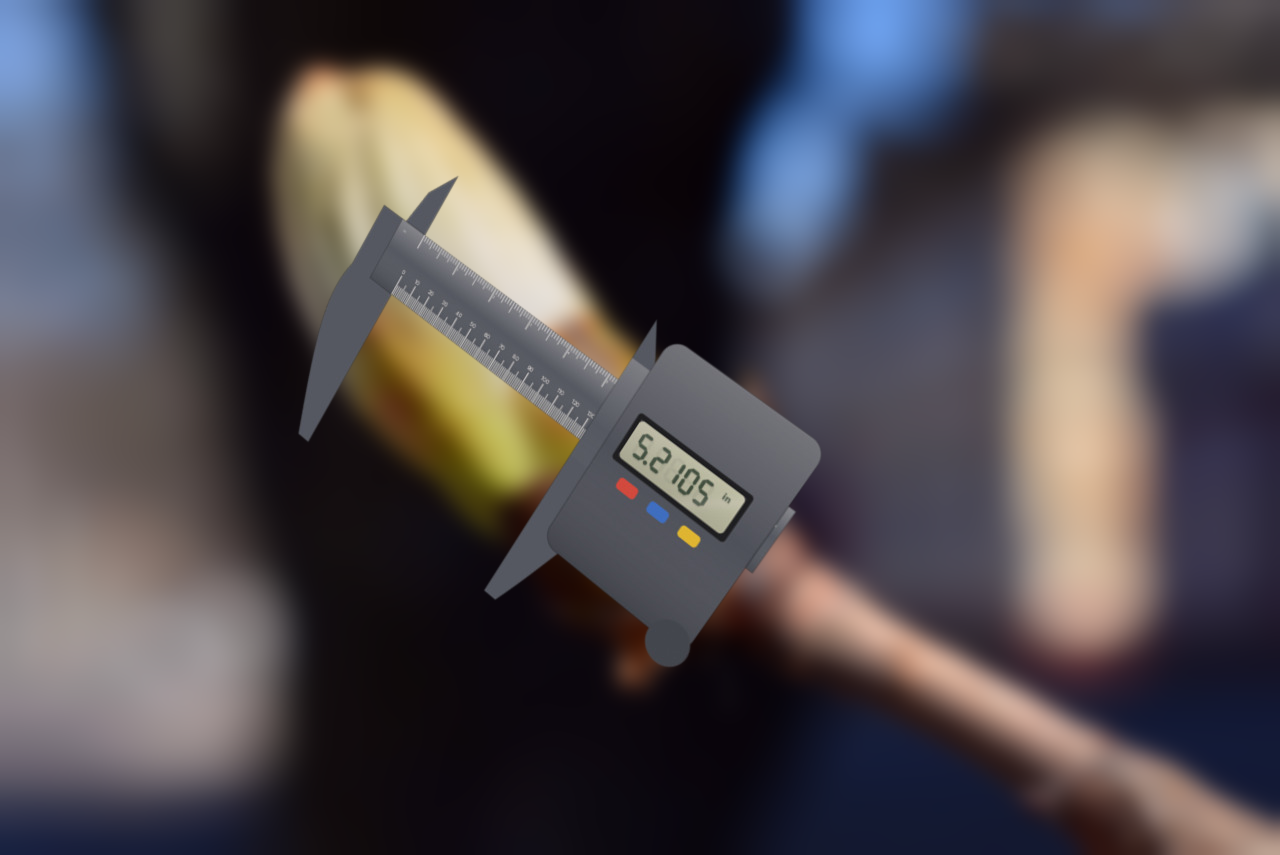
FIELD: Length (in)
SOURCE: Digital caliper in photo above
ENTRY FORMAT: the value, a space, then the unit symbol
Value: 5.2105 in
